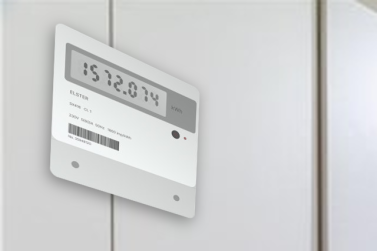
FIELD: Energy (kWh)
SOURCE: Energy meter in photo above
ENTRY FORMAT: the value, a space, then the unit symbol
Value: 1572.074 kWh
